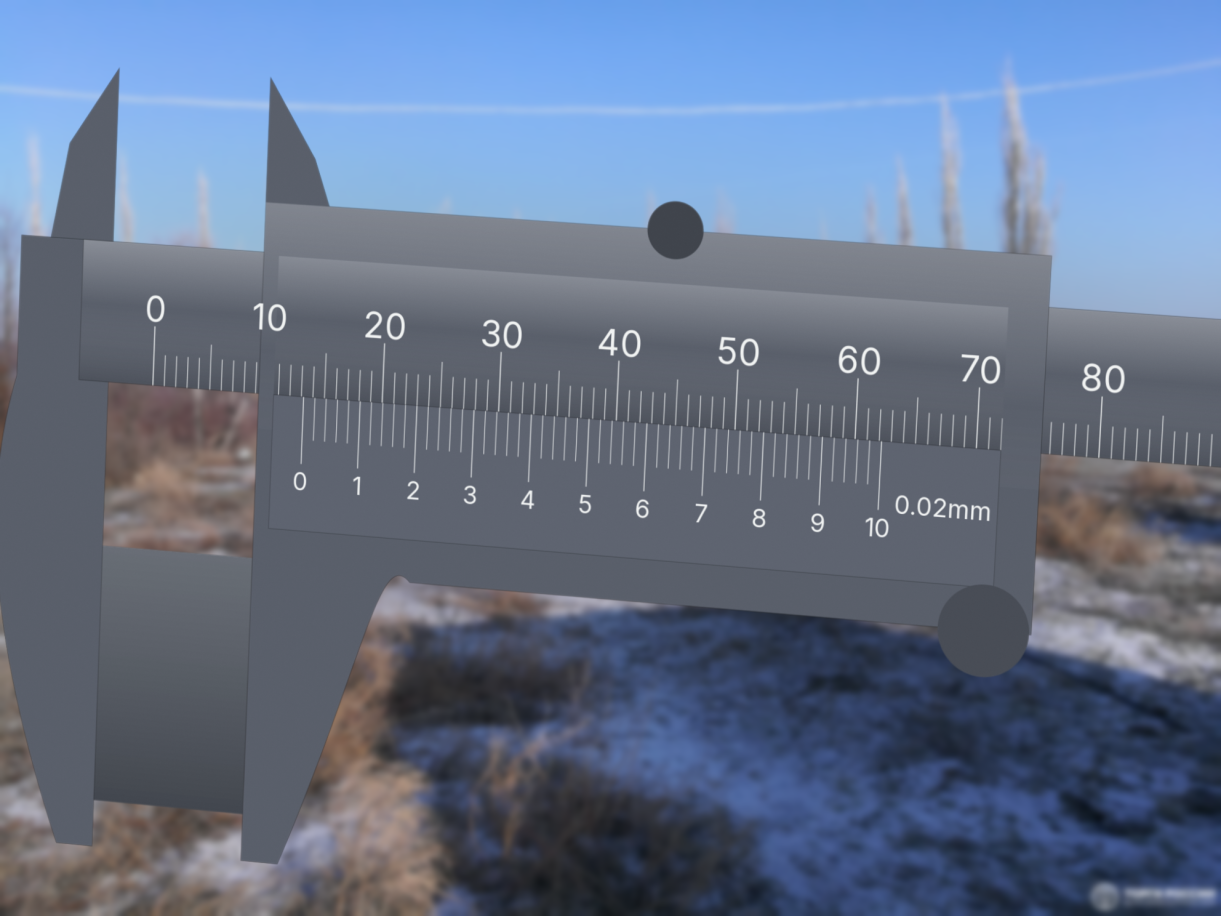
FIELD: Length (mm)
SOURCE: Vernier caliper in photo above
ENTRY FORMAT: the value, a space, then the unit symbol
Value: 13.2 mm
